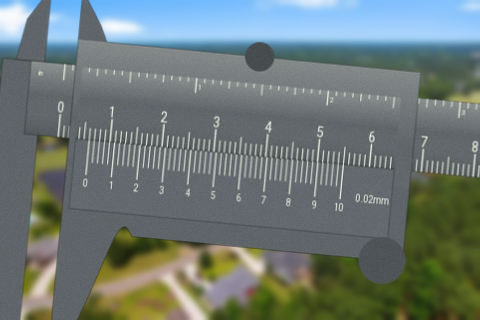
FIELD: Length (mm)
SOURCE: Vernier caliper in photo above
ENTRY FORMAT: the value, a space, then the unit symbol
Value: 6.0 mm
